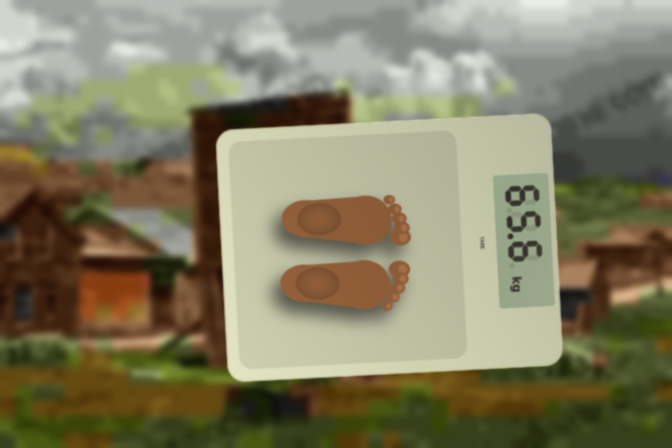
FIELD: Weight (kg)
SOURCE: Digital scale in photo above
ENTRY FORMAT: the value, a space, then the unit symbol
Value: 65.6 kg
